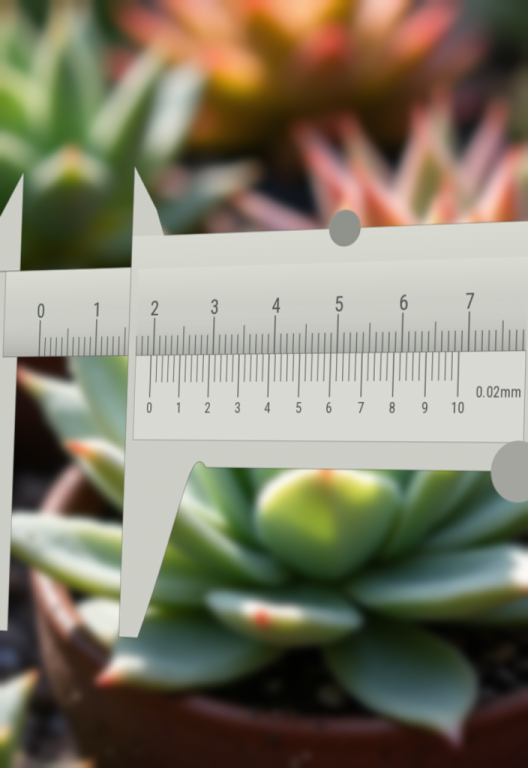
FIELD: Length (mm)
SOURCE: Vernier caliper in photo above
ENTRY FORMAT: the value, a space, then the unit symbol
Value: 19.6 mm
